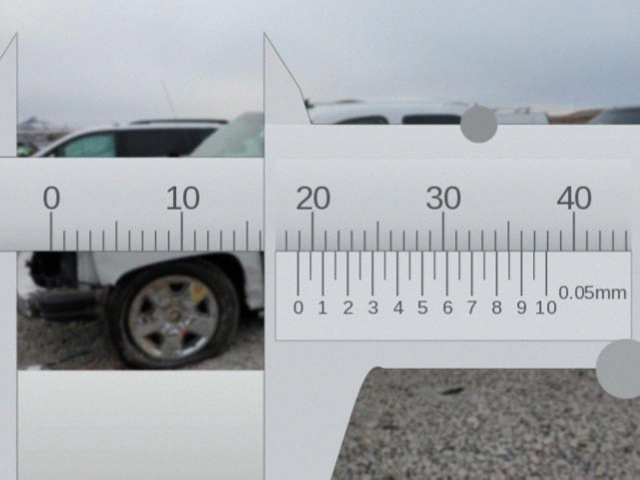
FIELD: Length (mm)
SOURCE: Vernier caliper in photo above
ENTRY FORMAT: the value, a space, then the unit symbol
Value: 18.9 mm
